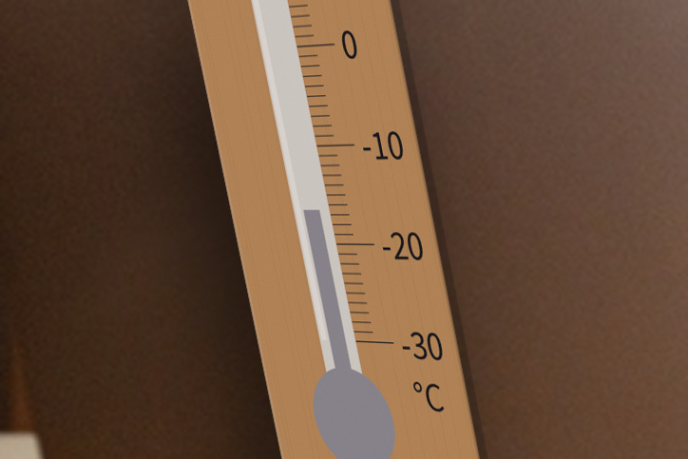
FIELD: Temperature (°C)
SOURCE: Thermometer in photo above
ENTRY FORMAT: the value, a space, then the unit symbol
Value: -16.5 °C
